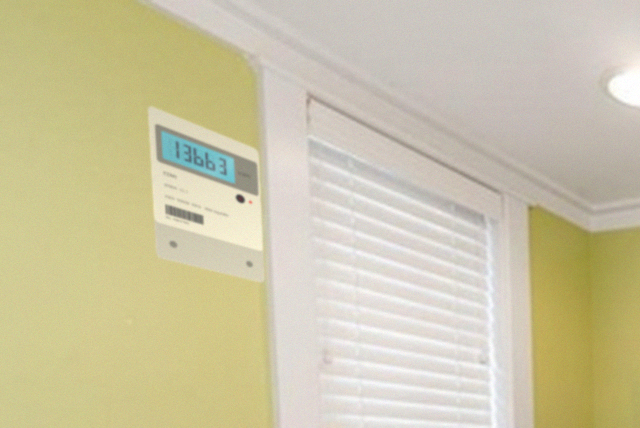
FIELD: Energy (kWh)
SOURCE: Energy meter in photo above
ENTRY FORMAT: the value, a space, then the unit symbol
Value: 13663 kWh
